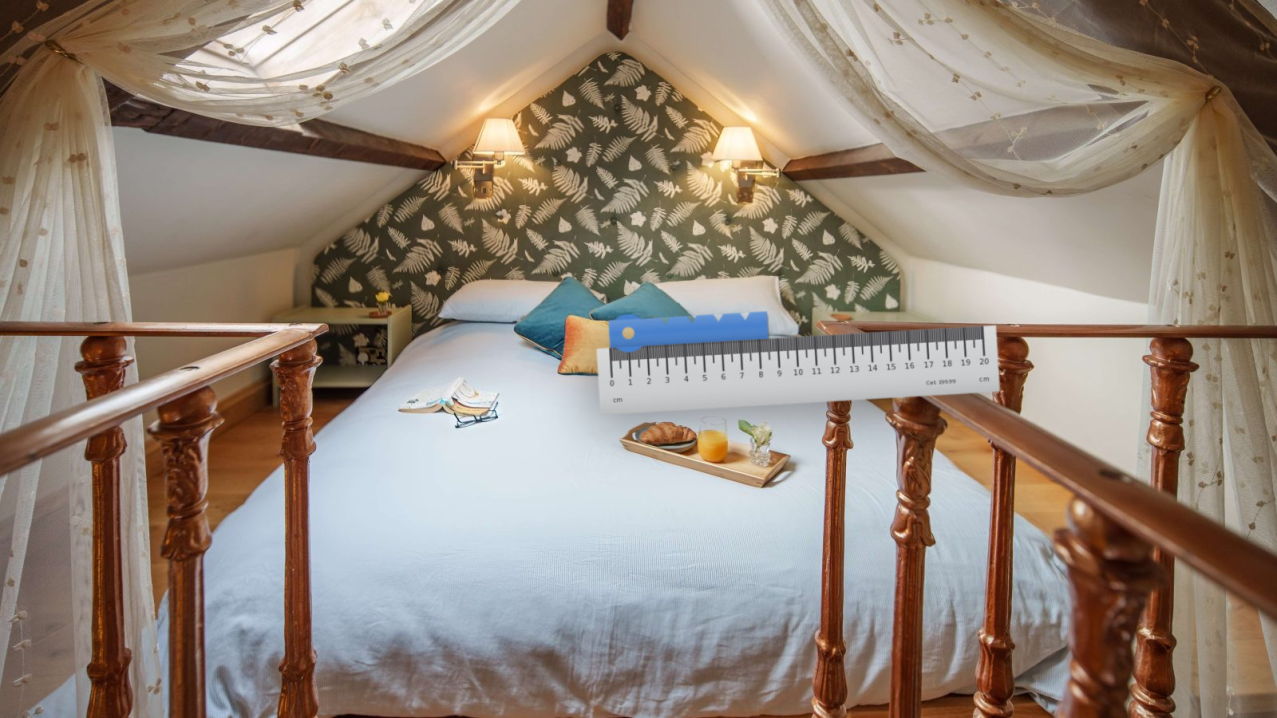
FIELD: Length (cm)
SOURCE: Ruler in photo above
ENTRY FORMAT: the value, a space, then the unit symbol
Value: 8.5 cm
